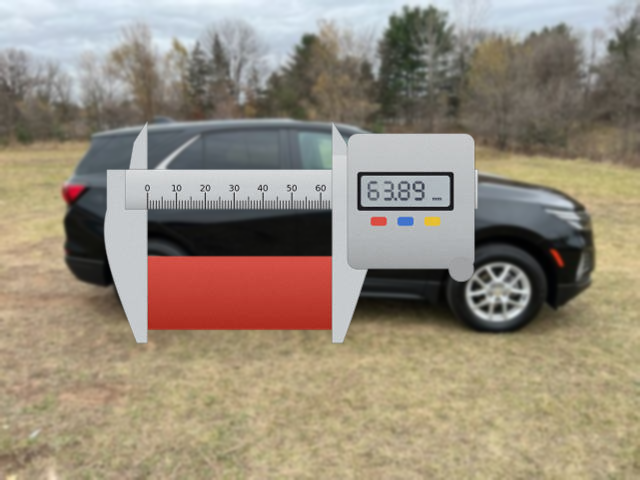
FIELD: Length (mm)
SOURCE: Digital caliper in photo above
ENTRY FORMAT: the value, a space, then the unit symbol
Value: 63.89 mm
